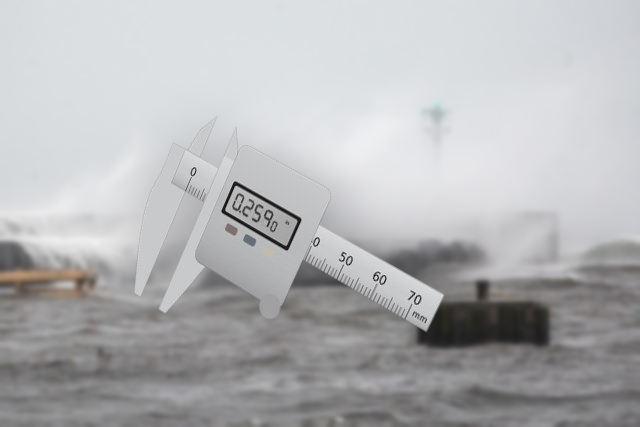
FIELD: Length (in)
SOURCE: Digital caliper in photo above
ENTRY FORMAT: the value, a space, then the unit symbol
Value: 0.2590 in
